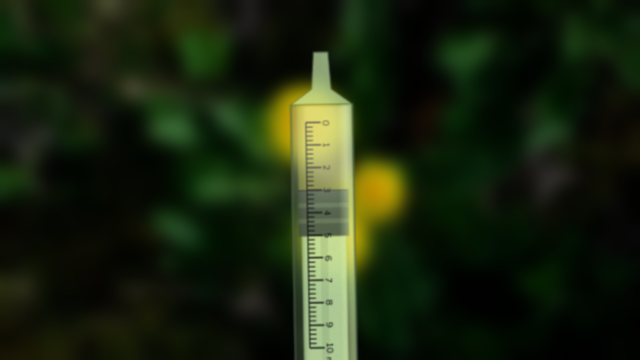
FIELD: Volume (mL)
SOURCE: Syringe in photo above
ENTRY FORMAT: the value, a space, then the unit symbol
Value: 3 mL
